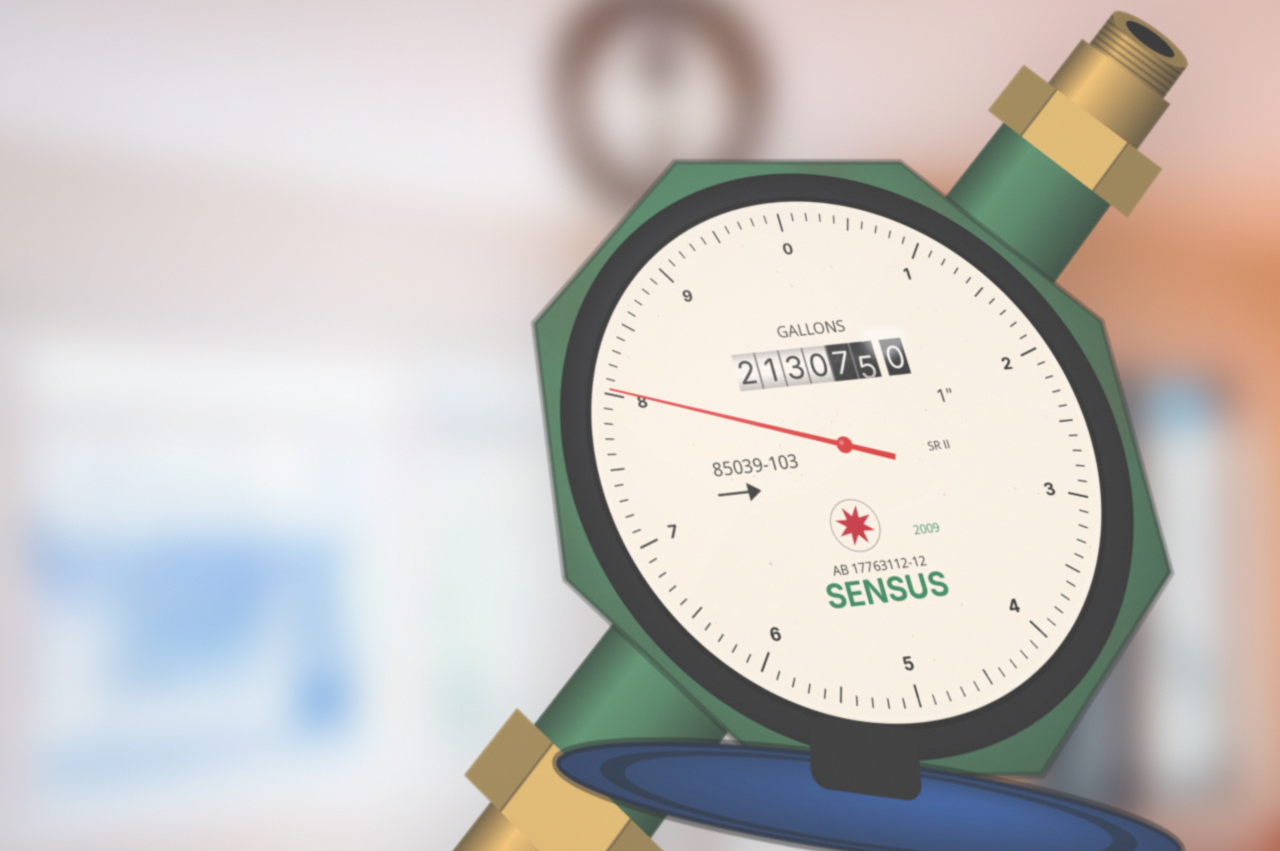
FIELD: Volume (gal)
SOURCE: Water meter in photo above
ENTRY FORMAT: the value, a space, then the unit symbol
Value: 2130748.0 gal
